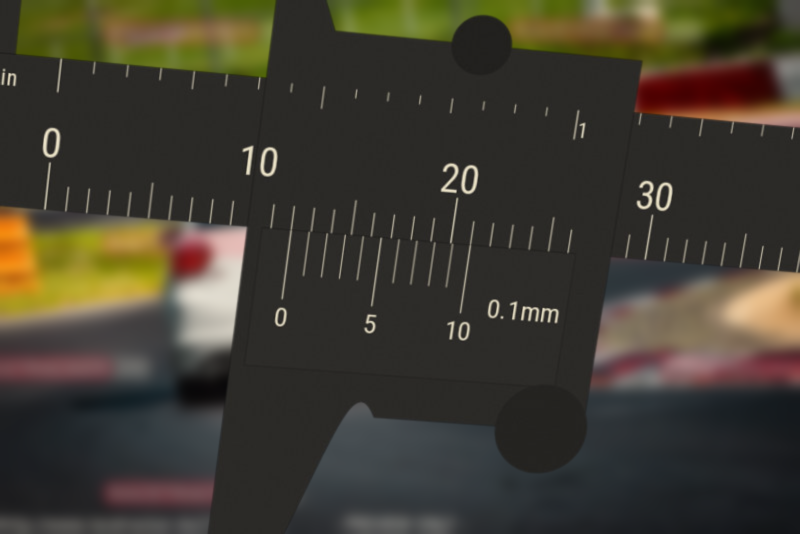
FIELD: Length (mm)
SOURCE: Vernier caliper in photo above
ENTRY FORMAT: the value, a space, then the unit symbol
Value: 12.0 mm
